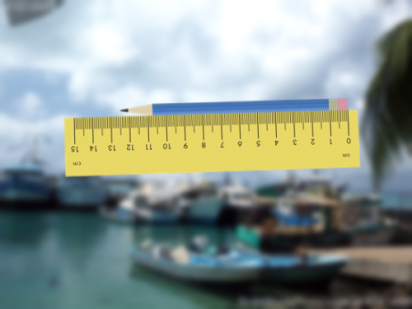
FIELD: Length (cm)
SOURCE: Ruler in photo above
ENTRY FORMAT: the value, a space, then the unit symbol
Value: 12.5 cm
